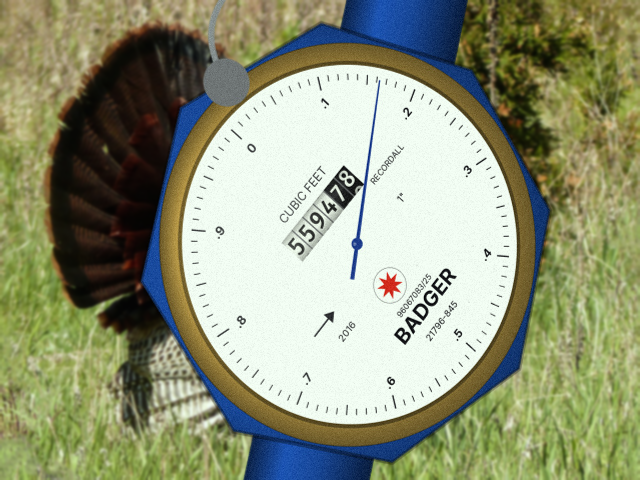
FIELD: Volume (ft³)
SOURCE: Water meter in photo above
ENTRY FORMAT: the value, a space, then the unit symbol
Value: 559478.16 ft³
